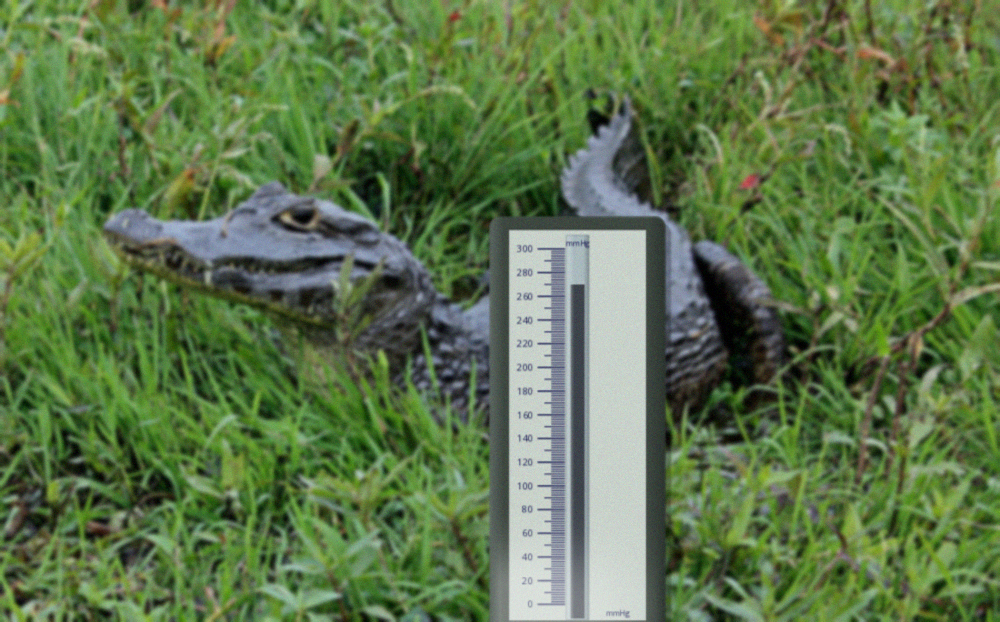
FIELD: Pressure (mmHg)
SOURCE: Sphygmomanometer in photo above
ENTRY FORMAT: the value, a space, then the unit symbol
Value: 270 mmHg
